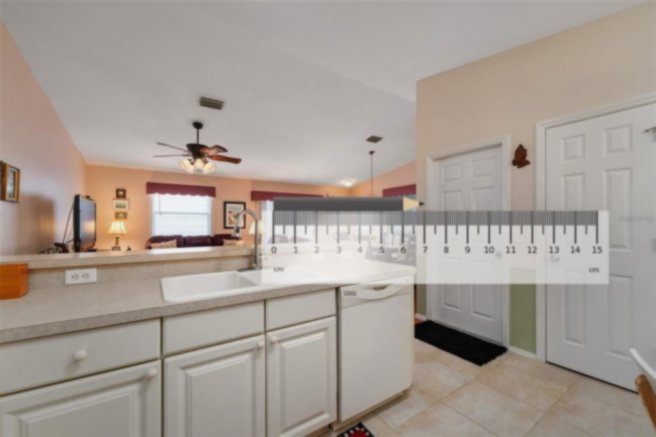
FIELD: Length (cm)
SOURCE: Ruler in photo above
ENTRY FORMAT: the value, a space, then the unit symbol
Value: 7 cm
